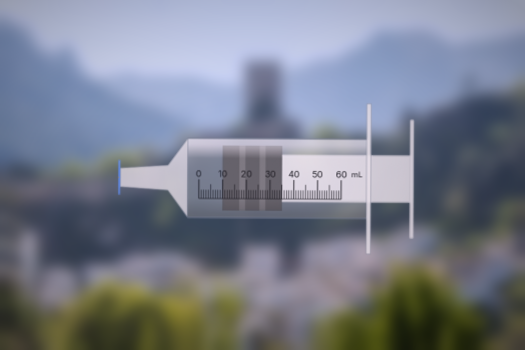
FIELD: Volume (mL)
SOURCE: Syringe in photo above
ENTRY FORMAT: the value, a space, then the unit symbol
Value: 10 mL
